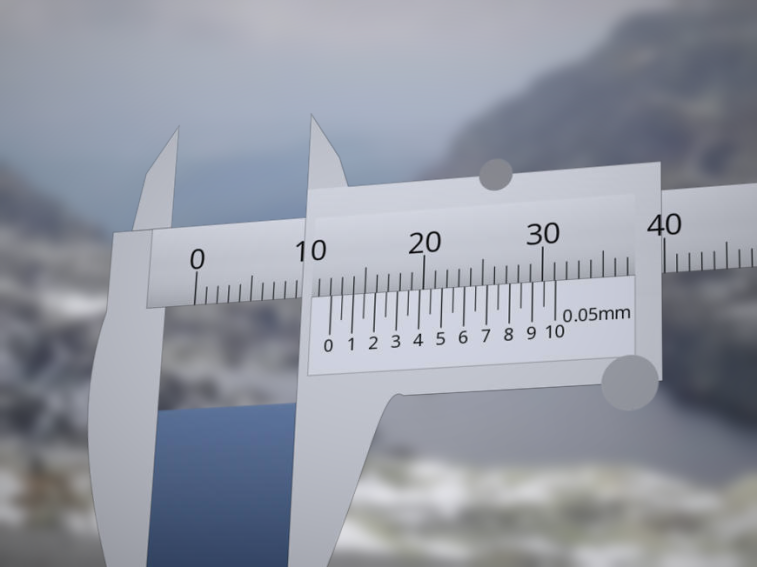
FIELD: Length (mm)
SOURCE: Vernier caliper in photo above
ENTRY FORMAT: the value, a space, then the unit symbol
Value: 12.1 mm
